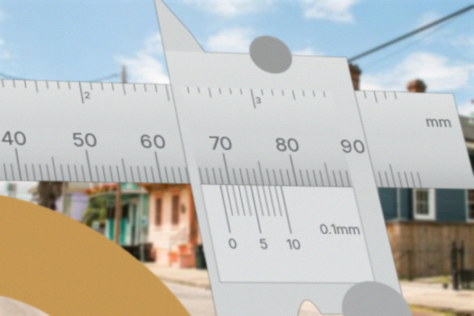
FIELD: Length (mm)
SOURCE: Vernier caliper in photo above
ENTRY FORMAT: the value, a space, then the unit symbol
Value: 68.6 mm
